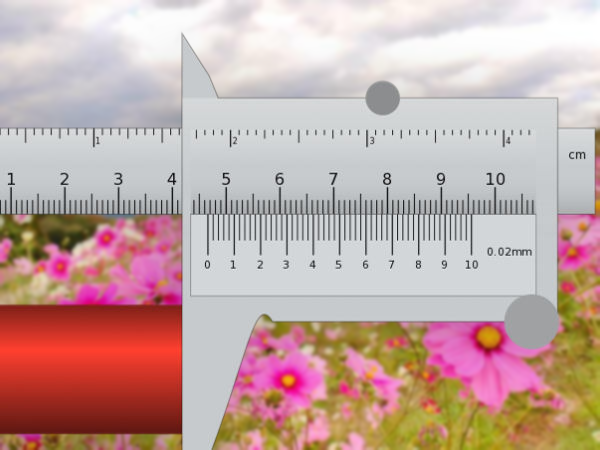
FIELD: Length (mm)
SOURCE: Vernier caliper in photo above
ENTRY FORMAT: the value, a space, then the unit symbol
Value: 46.6 mm
